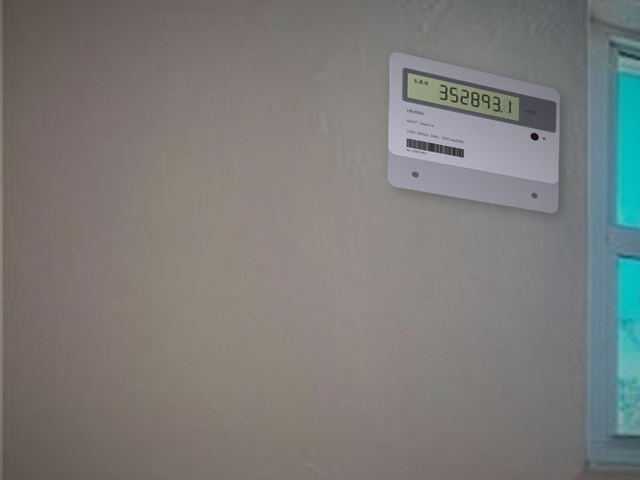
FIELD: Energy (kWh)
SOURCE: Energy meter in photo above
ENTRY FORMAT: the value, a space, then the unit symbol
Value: 352893.1 kWh
